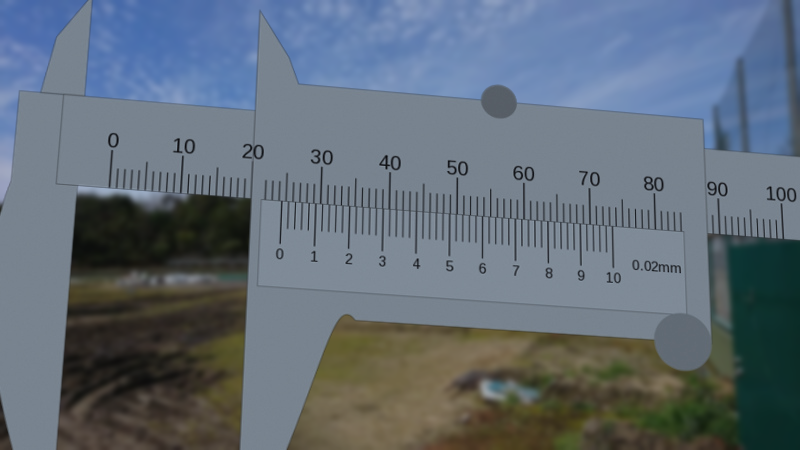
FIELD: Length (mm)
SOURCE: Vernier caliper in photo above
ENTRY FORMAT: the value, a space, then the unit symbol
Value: 24.4 mm
